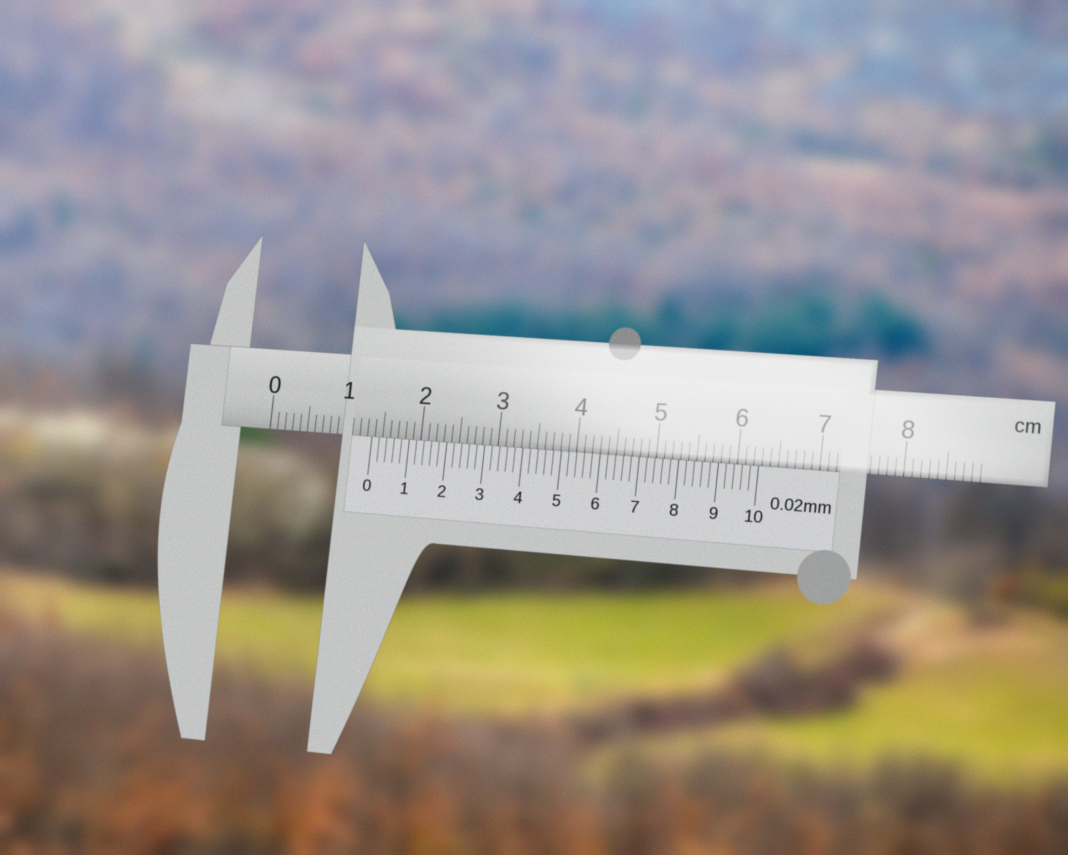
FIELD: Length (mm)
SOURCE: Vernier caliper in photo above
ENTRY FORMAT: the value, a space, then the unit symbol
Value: 13.6 mm
